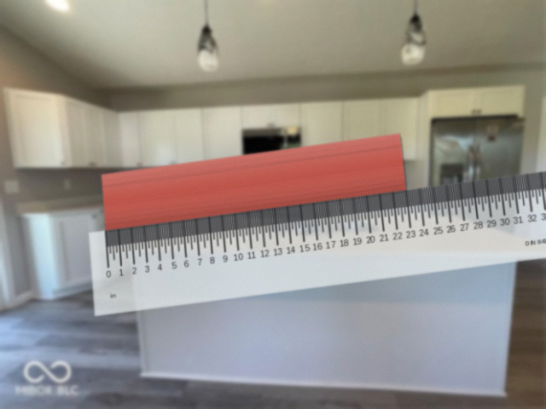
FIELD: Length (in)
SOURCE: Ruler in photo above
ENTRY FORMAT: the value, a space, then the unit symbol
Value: 23 in
